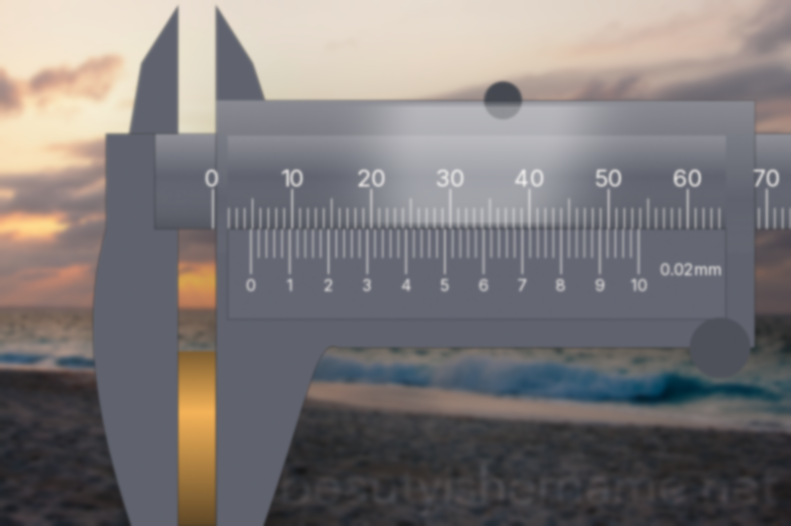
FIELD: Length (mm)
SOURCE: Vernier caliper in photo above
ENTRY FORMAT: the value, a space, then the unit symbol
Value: 4.8 mm
